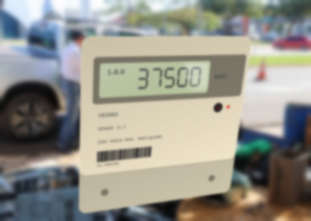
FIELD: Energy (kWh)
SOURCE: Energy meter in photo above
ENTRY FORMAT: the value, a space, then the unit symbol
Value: 37500 kWh
